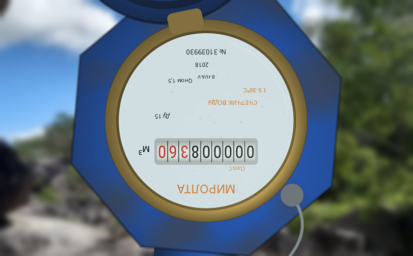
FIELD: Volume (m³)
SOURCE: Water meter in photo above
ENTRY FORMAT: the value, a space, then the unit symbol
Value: 8.360 m³
